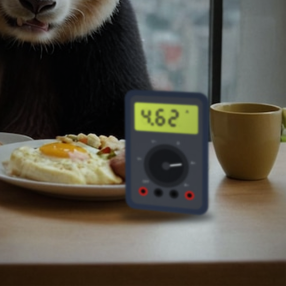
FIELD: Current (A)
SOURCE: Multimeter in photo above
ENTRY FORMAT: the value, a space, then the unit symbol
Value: 4.62 A
